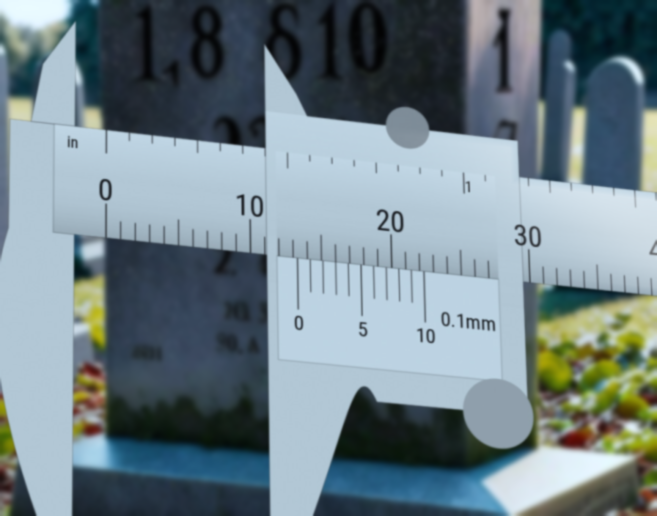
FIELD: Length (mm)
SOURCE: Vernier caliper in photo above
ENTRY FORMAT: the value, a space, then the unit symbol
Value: 13.3 mm
